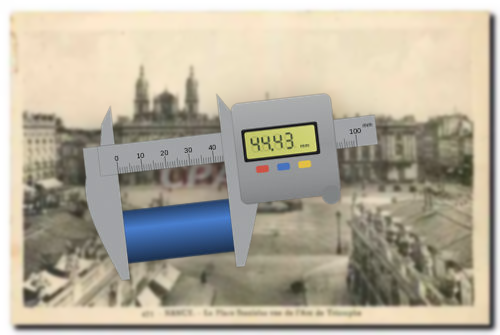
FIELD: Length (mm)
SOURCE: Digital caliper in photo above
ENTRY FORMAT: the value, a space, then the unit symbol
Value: 44.43 mm
